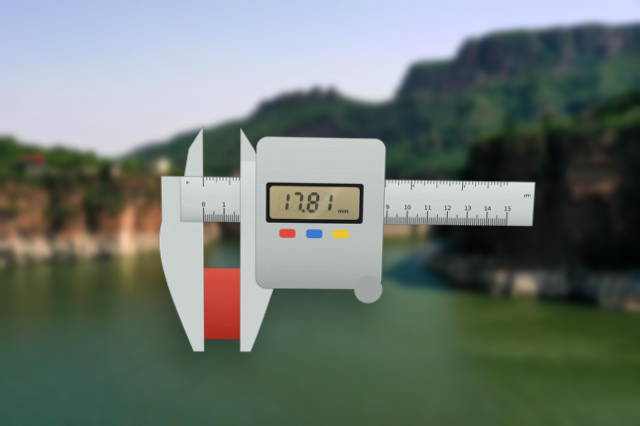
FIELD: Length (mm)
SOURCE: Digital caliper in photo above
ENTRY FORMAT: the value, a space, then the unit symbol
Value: 17.81 mm
